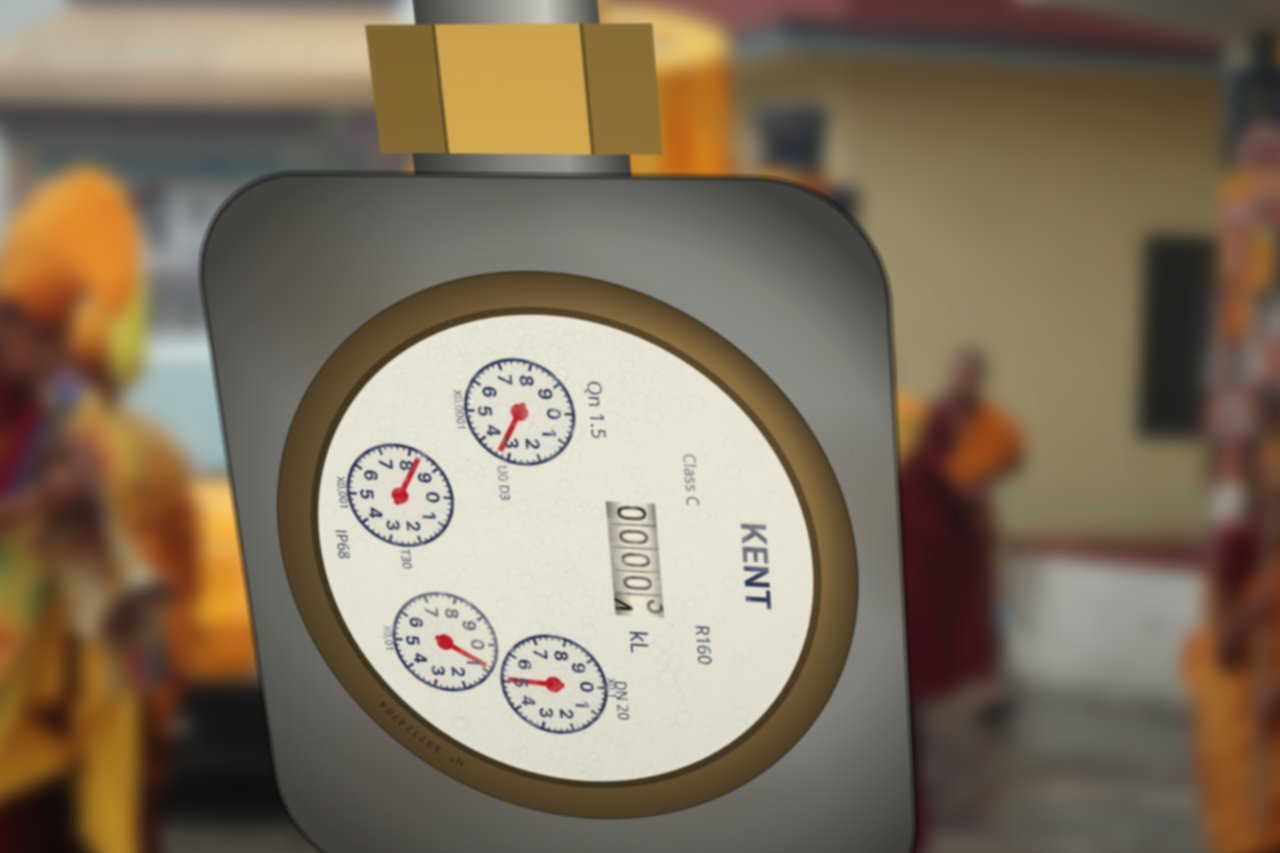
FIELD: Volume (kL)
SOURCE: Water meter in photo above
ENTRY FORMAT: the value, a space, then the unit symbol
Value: 3.5083 kL
